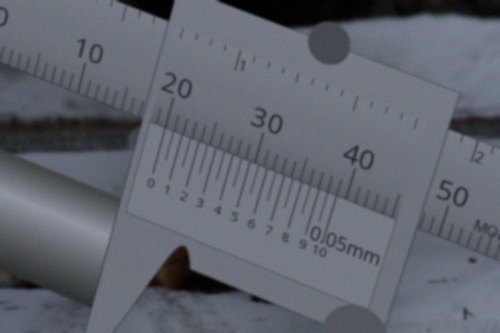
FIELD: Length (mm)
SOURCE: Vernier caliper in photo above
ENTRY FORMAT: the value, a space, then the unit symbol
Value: 20.0 mm
